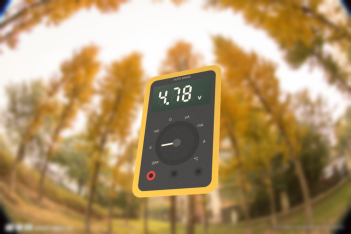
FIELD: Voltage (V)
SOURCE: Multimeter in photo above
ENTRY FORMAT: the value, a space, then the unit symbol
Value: 4.78 V
